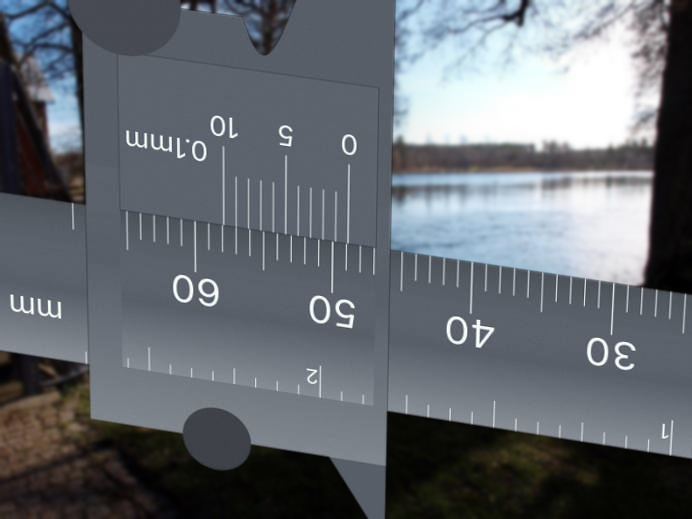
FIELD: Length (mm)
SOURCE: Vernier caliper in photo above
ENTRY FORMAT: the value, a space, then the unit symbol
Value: 48.9 mm
